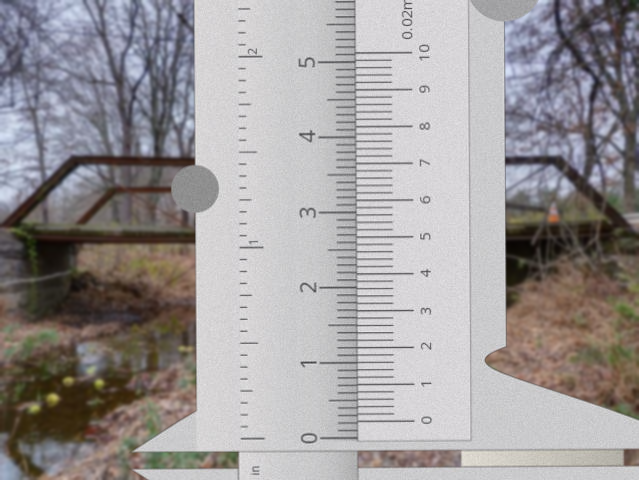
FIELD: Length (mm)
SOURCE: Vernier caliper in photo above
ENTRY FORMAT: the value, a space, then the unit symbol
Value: 2.2 mm
